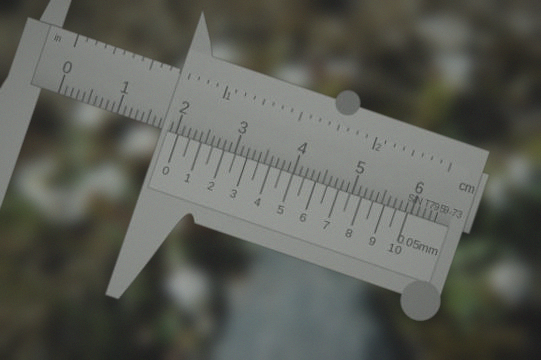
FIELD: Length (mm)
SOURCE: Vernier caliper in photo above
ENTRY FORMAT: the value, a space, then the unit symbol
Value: 20.4 mm
